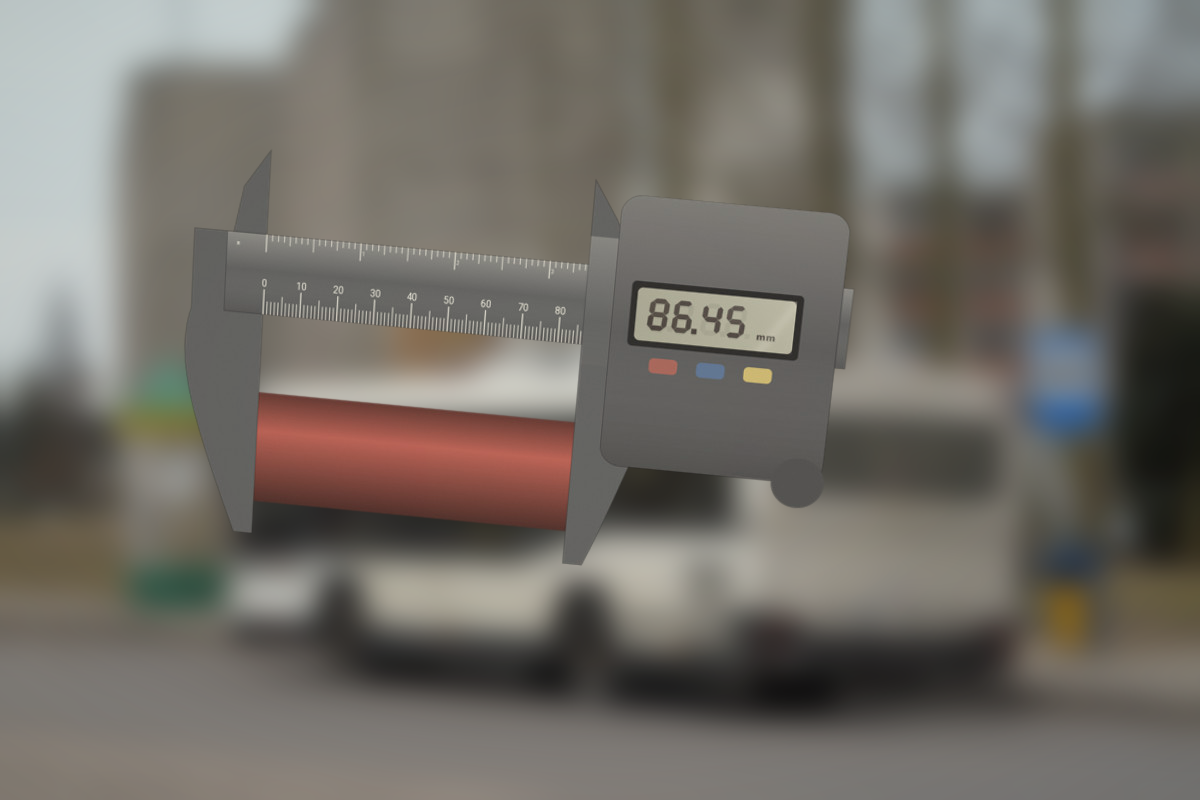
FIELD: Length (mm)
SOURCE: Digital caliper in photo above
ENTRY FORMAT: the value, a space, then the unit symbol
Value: 86.45 mm
